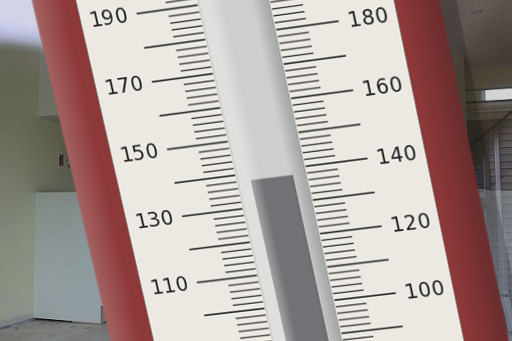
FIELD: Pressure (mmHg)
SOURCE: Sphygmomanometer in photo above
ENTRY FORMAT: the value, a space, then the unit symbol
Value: 138 mmHg
